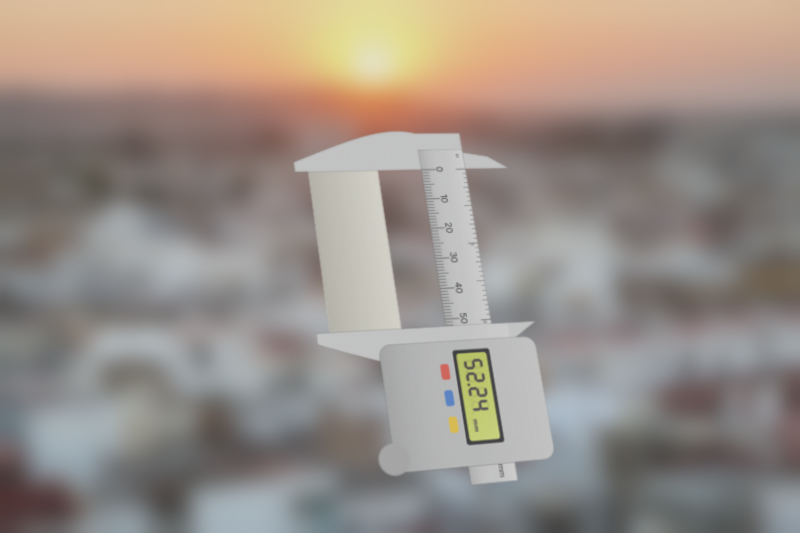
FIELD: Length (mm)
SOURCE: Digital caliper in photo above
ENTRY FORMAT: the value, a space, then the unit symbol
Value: 52.24 mm
